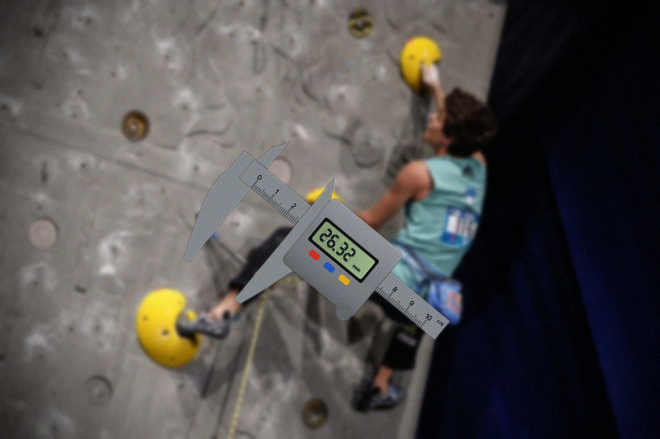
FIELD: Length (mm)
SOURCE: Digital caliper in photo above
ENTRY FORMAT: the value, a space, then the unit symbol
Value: 26.32 mm
